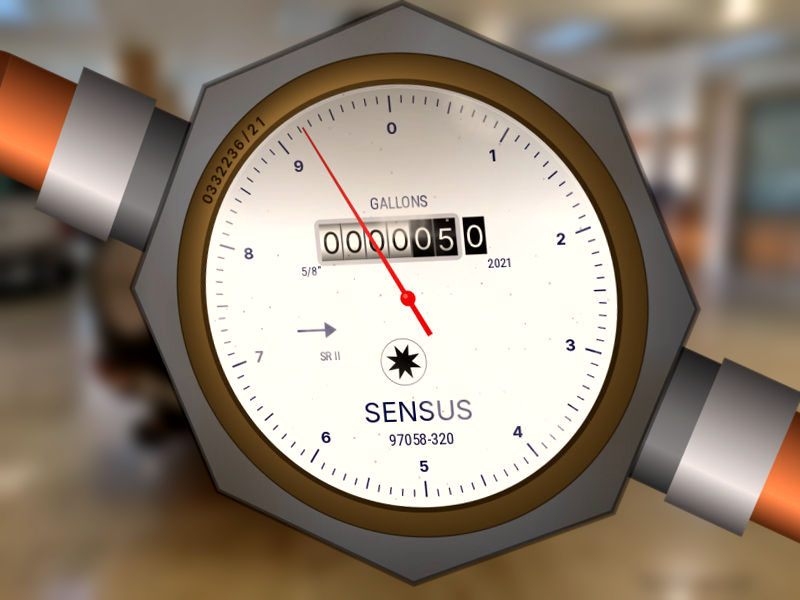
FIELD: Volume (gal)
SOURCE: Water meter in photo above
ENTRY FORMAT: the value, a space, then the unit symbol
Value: 49.2 gal
